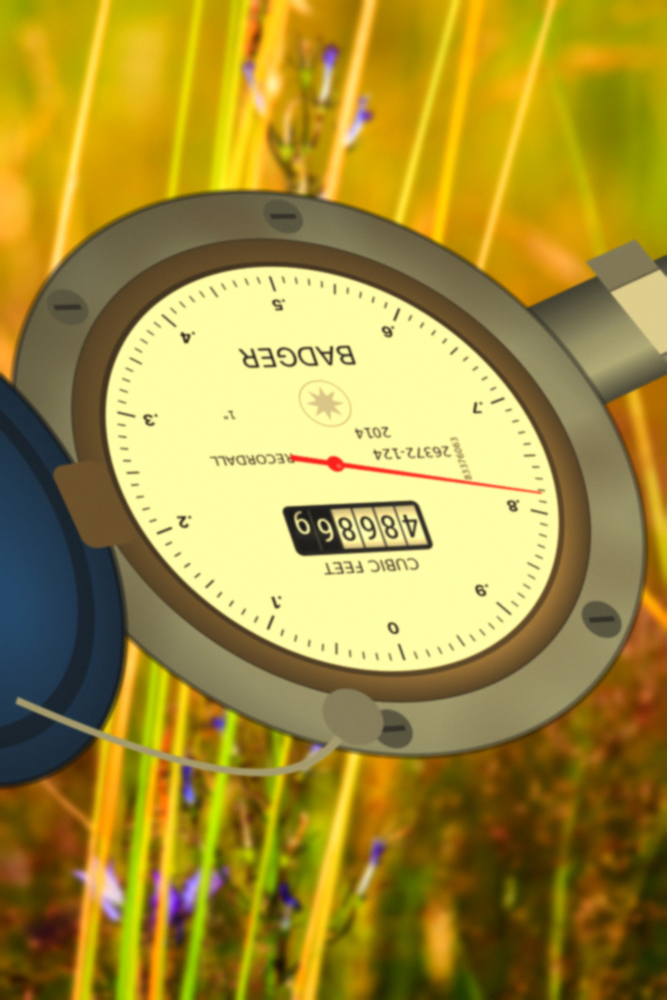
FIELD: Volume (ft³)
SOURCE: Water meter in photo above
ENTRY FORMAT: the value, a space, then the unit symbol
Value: 486868.78 ft³
